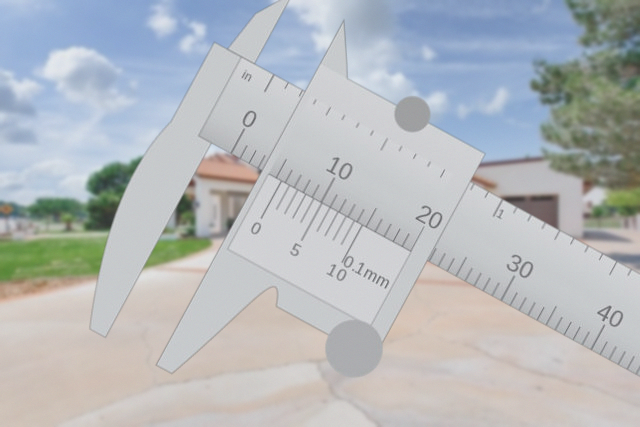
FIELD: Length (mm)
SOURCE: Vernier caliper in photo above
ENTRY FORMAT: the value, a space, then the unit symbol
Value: 5.6 mm
